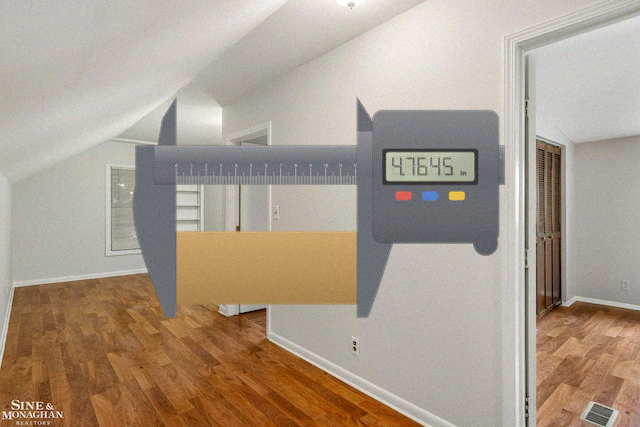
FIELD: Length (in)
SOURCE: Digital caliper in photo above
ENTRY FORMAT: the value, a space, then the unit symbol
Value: 4.7645 in
